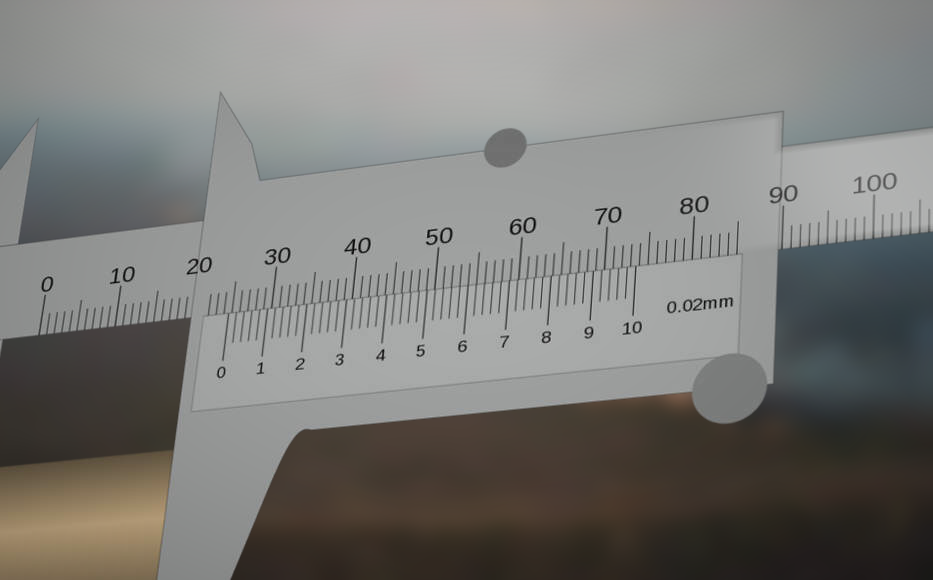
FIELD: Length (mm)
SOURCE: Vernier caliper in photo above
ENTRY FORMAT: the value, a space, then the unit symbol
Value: 24.6 mm
